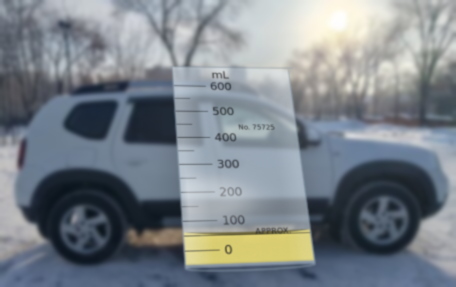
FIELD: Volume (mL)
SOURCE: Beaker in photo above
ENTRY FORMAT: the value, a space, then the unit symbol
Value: 50 mL
